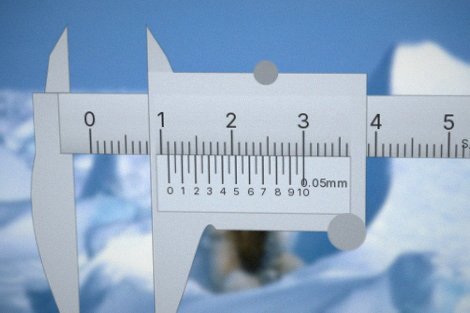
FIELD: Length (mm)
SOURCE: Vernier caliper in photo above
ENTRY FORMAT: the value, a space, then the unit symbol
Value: 11.0 mm
